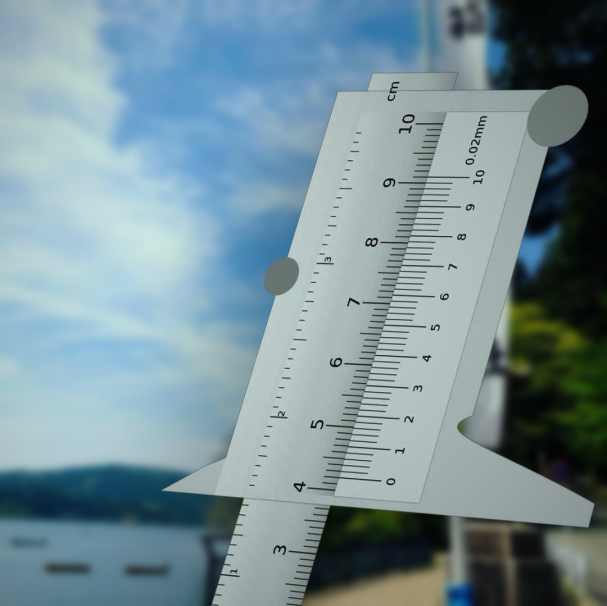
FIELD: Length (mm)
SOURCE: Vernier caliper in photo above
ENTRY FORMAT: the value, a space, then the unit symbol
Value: 42.0 mm
